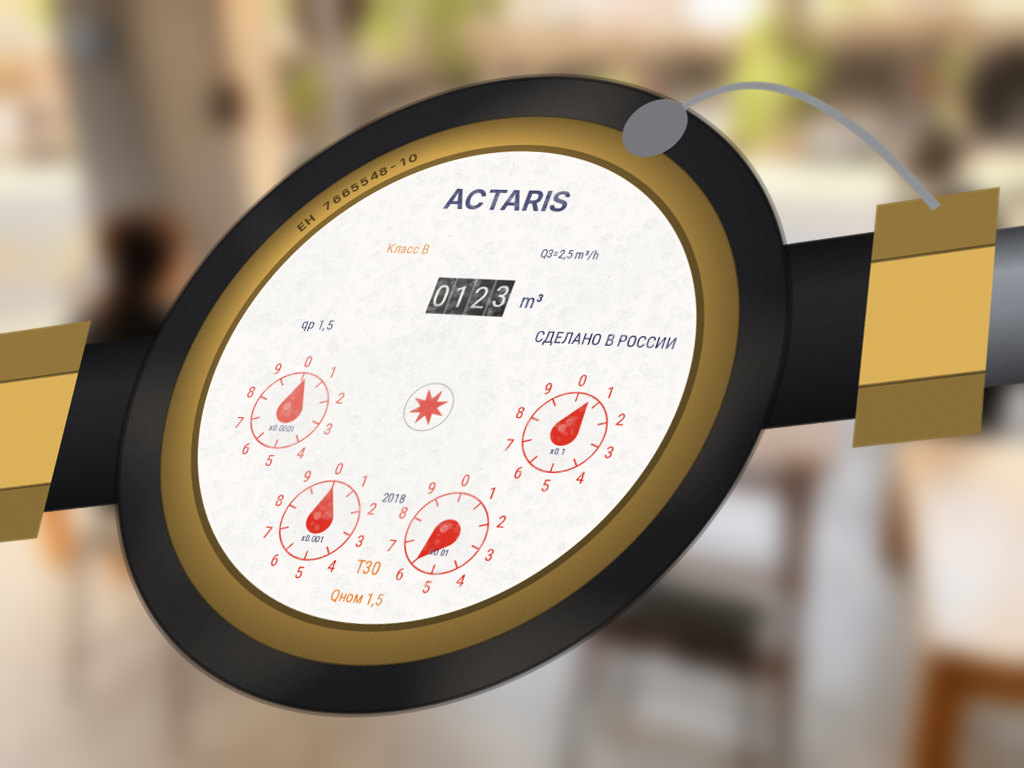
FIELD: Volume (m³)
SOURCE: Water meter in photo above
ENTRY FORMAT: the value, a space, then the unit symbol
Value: 123.0600 m³
